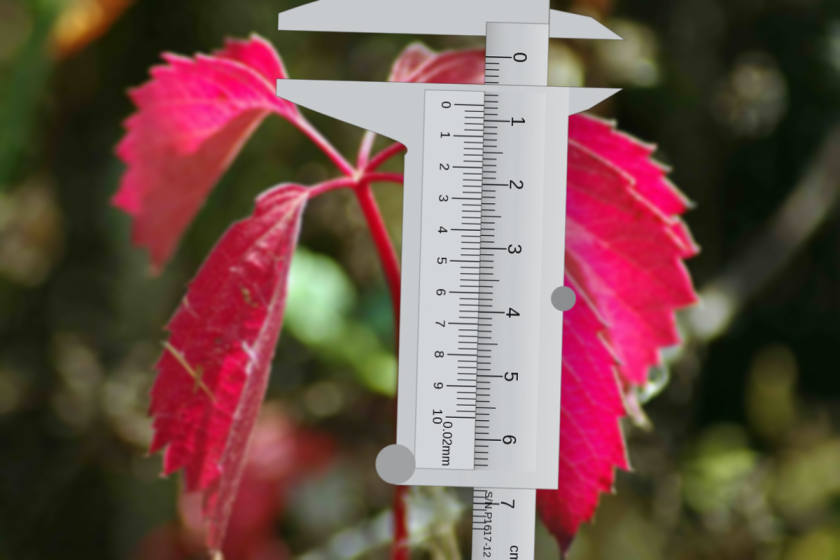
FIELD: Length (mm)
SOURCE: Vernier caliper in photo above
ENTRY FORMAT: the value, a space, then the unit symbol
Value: 7.6 mm
